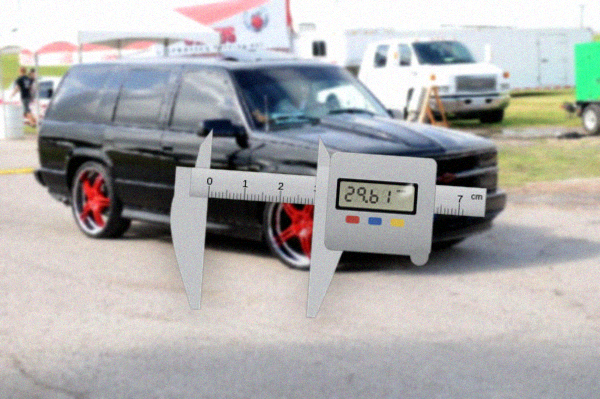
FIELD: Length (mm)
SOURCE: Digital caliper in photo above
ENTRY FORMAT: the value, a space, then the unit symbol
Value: 29.61 mm
